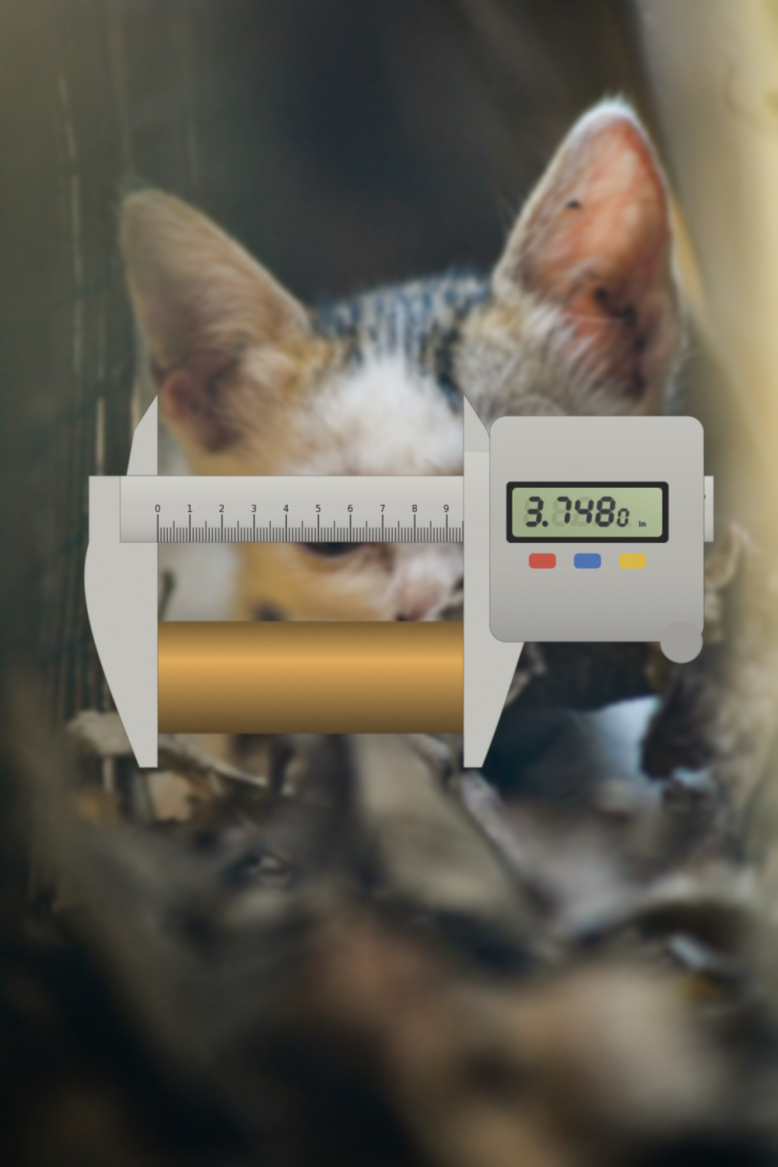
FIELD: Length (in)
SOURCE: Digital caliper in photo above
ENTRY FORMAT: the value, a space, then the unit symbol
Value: 3.7480 in
